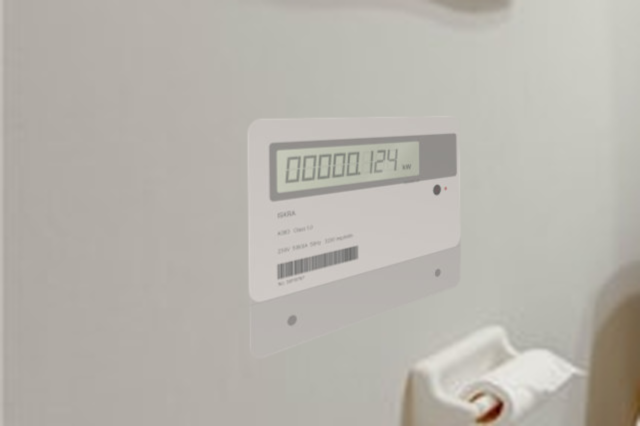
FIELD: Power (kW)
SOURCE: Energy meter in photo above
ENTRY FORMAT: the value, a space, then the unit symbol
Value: 0.124 kW
